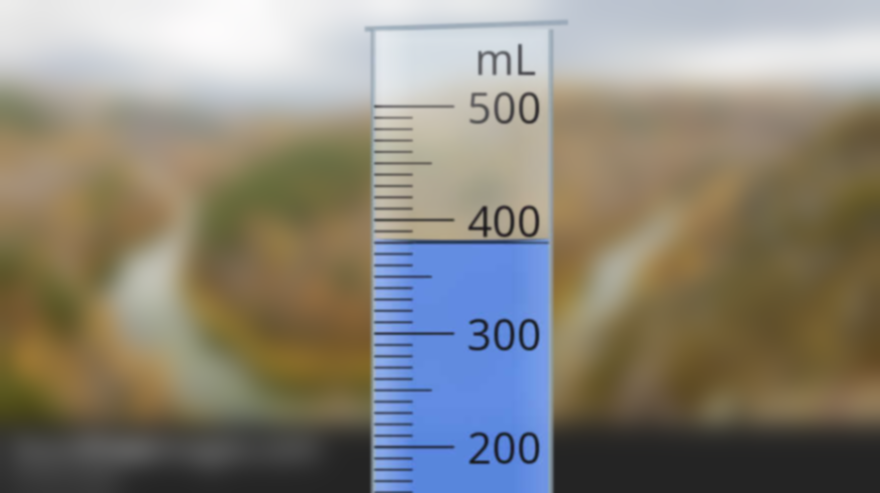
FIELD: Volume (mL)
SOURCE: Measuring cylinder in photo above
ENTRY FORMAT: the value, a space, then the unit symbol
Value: 380 mL
